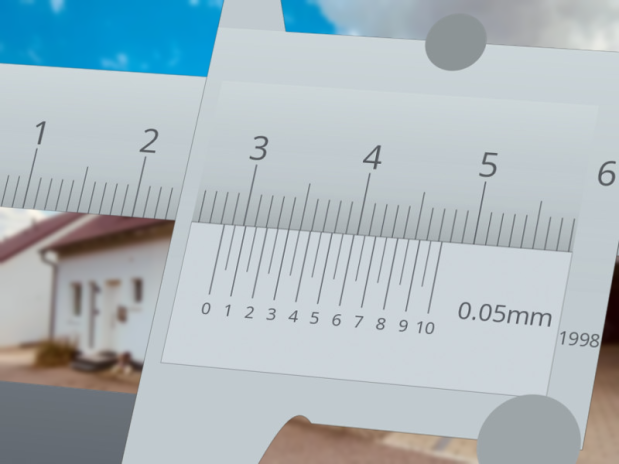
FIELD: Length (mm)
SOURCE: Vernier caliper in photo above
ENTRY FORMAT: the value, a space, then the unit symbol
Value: 28.3 mm
